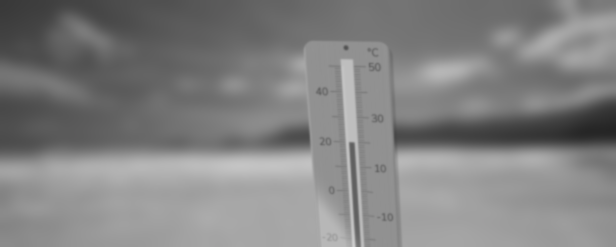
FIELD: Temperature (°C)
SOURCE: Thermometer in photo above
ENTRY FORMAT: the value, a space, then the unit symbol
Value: 20 °C
